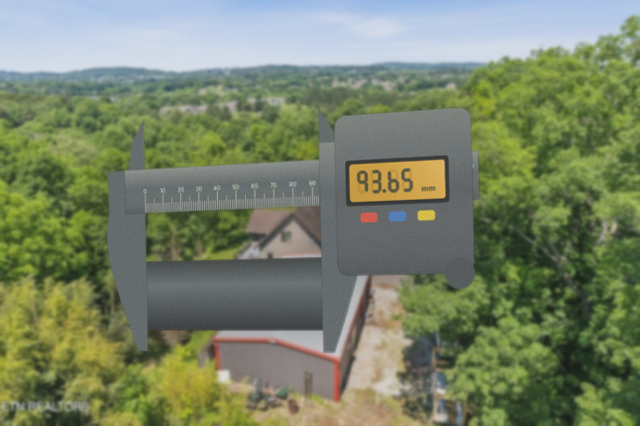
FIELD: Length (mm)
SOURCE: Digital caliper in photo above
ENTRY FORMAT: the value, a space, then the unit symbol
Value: 93.65 mm
